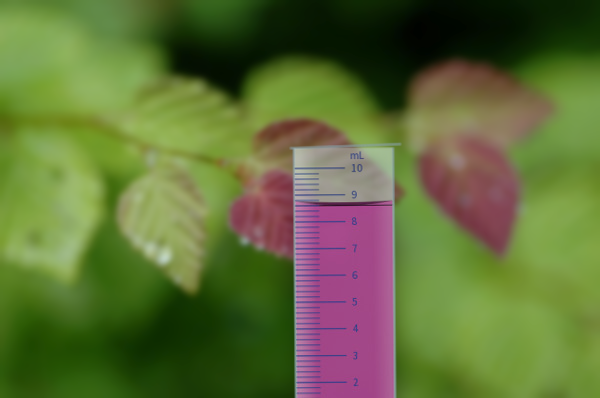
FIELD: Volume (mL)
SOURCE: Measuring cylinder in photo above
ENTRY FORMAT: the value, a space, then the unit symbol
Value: 8.6 mL
